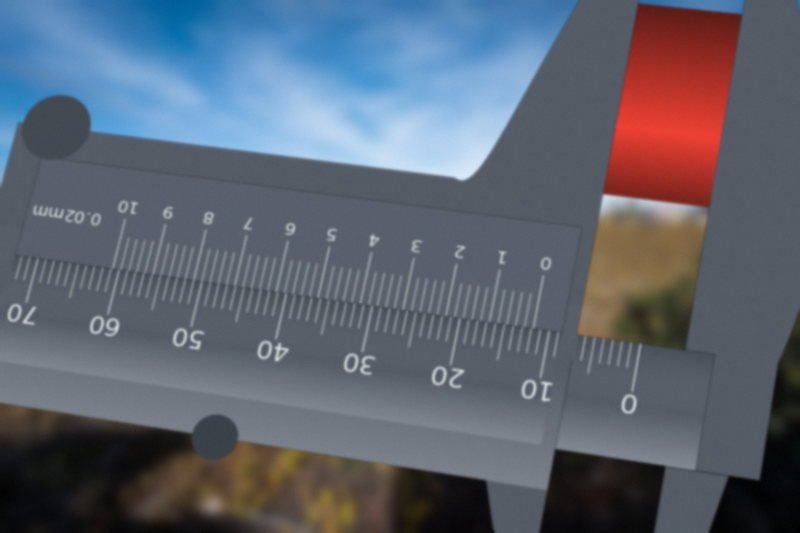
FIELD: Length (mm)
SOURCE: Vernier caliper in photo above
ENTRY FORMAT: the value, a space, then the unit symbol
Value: 11.8 mm
